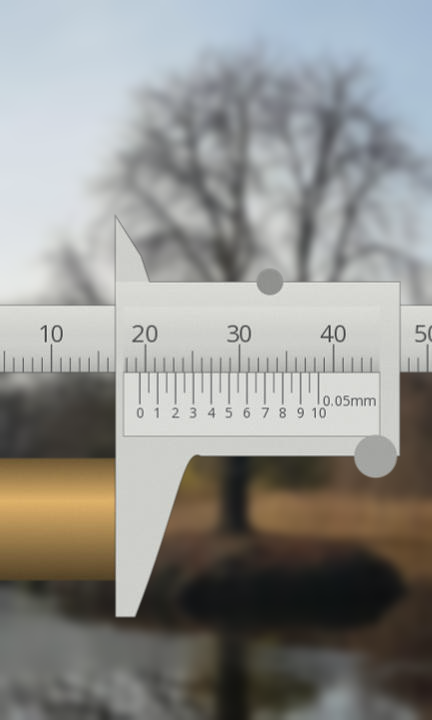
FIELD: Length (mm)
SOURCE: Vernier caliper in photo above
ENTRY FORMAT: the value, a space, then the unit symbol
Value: 19.4 mm
